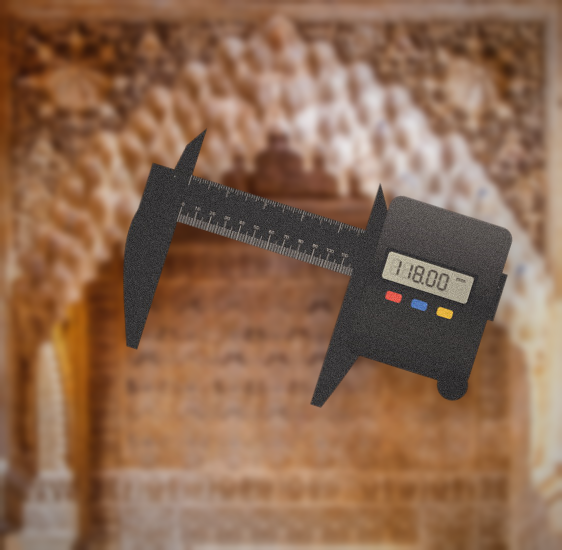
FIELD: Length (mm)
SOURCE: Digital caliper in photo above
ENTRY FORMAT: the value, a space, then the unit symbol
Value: 118.00 mm
